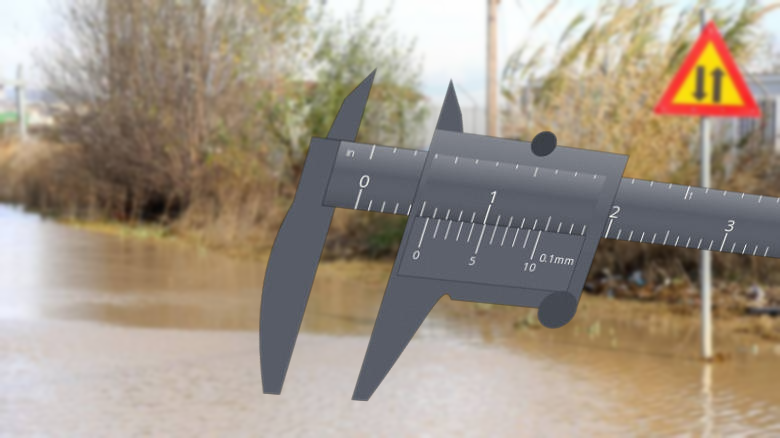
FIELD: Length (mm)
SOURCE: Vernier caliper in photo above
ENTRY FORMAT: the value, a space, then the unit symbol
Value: 5.6 mm
